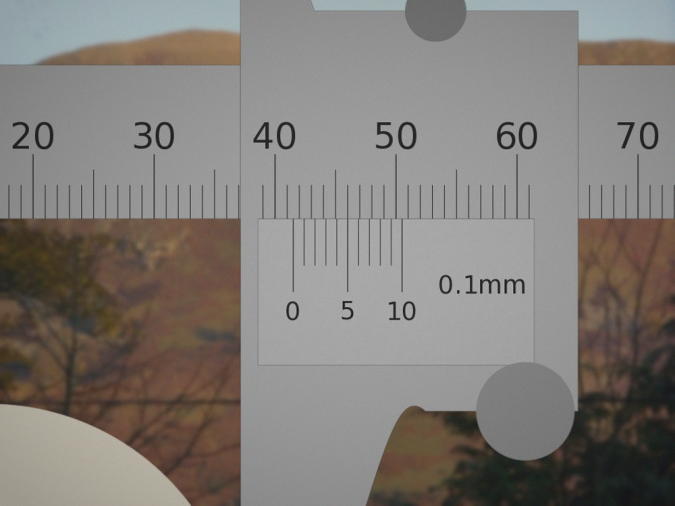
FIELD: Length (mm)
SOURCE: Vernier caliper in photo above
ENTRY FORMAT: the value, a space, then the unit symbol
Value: 41.5 mm
